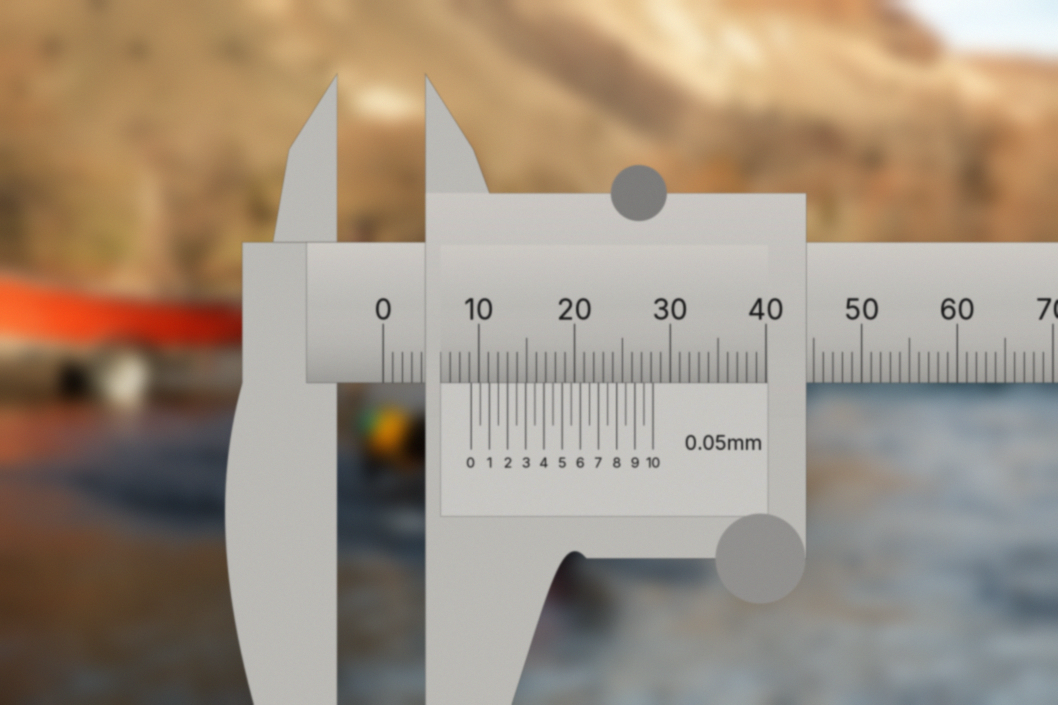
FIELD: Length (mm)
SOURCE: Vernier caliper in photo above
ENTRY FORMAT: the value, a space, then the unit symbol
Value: 9.2 mm
